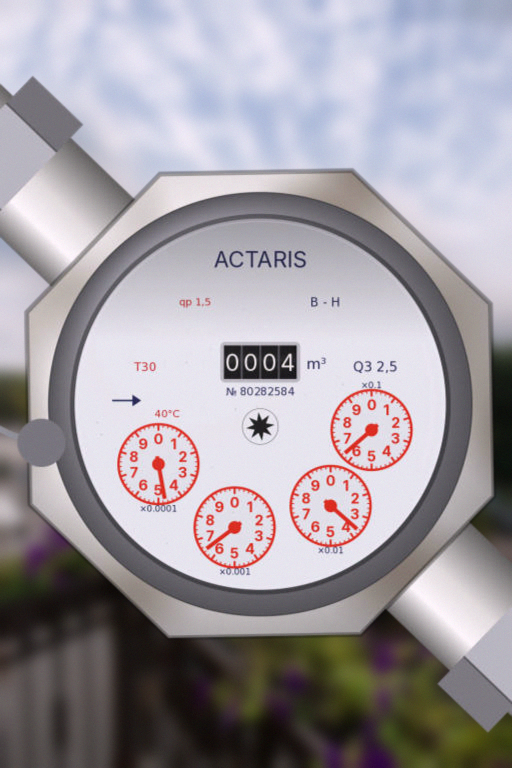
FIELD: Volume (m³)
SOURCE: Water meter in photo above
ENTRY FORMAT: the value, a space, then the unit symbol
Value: 4.6364 m³
